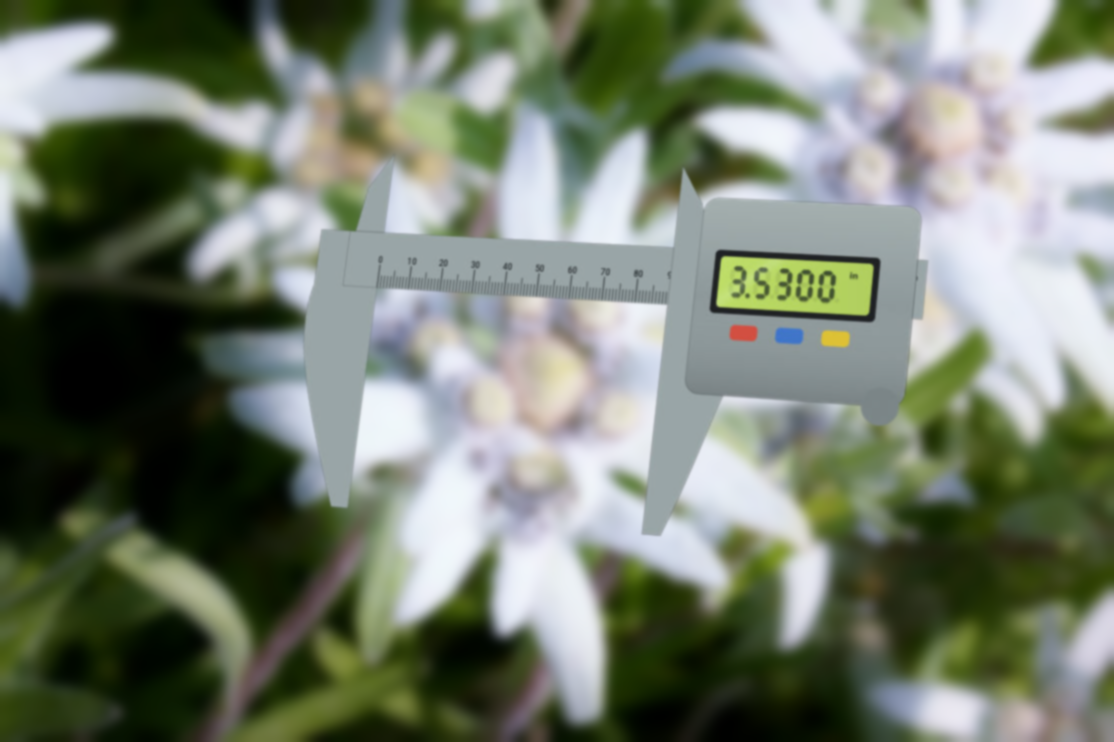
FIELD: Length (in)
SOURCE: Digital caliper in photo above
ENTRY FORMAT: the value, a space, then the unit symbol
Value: 3.5300 in
